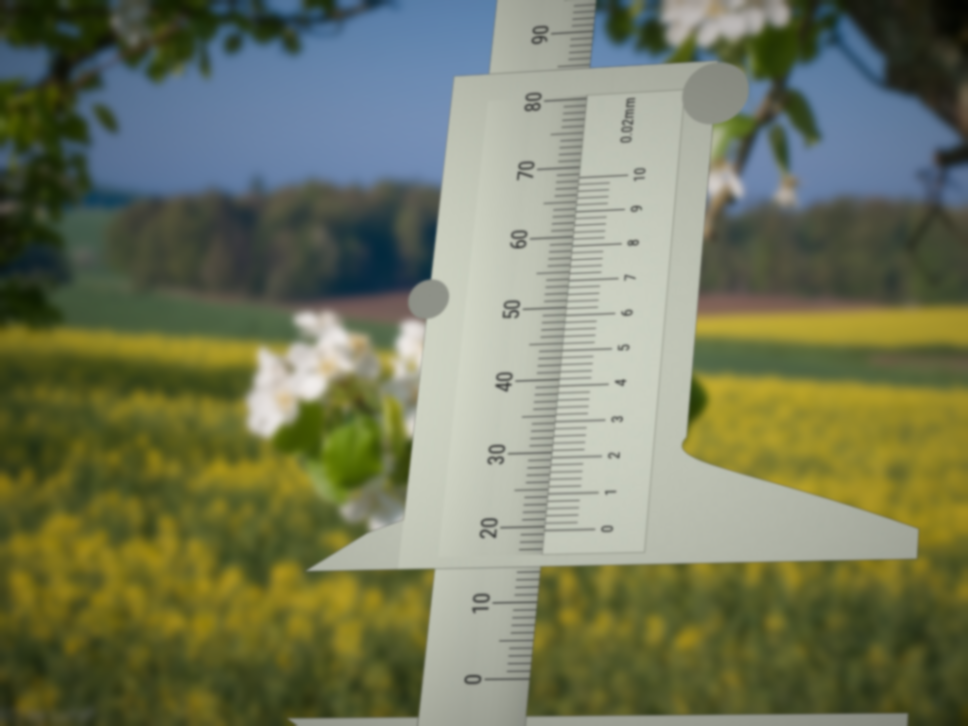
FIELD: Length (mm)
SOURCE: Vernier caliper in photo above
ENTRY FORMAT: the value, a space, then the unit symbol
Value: 19.5 mm
